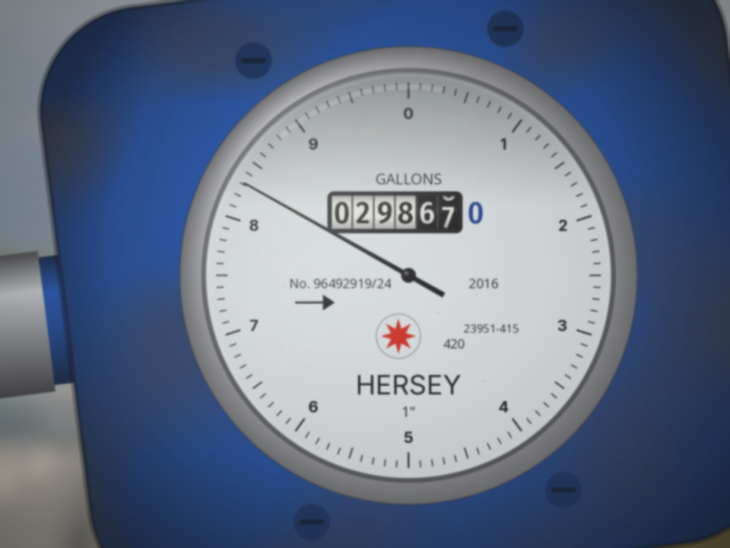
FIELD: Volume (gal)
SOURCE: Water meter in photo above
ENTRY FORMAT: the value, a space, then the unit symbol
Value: 298668.3 gal
